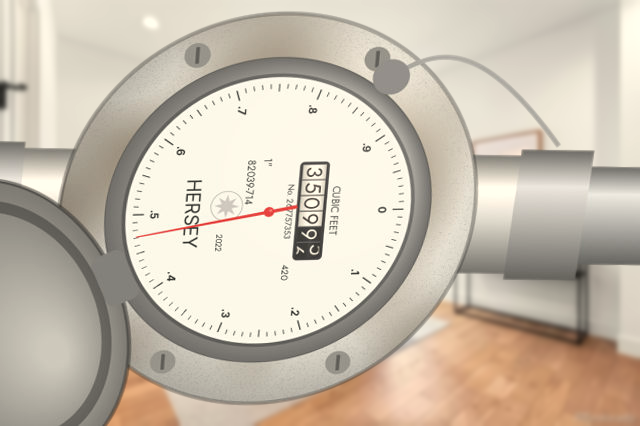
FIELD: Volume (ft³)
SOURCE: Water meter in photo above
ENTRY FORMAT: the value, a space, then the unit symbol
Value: 350995.47 ft³
